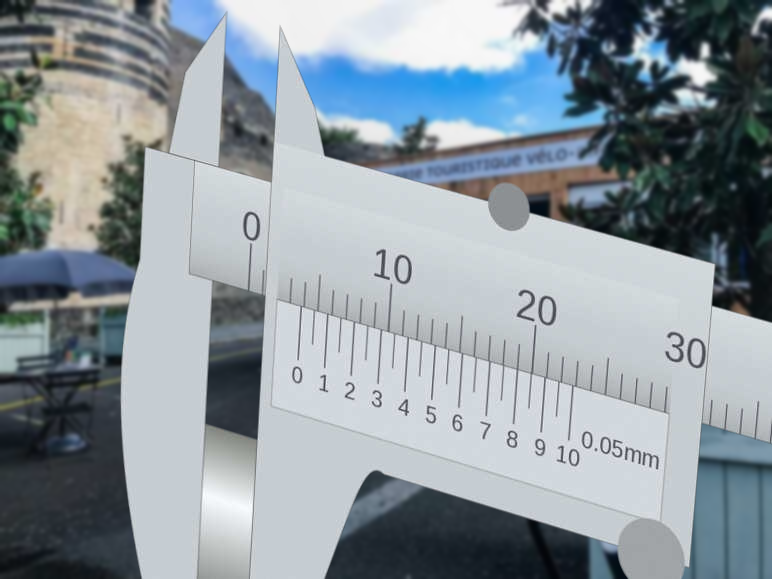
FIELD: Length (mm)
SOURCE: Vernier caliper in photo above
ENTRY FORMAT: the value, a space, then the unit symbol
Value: 3.8 mm
